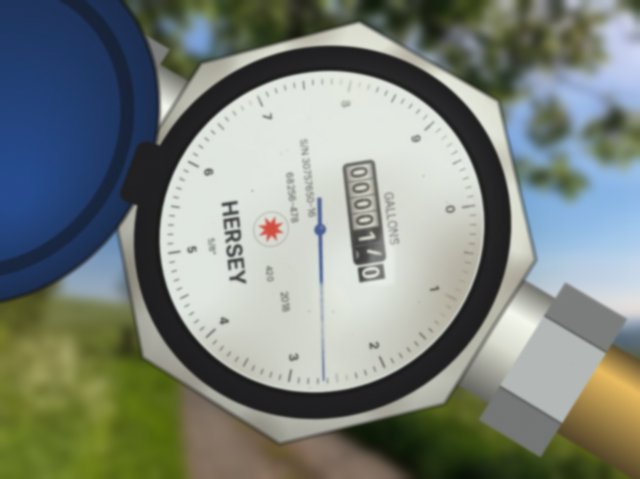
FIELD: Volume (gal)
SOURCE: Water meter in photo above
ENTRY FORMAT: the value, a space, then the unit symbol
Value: 172.6 gal
